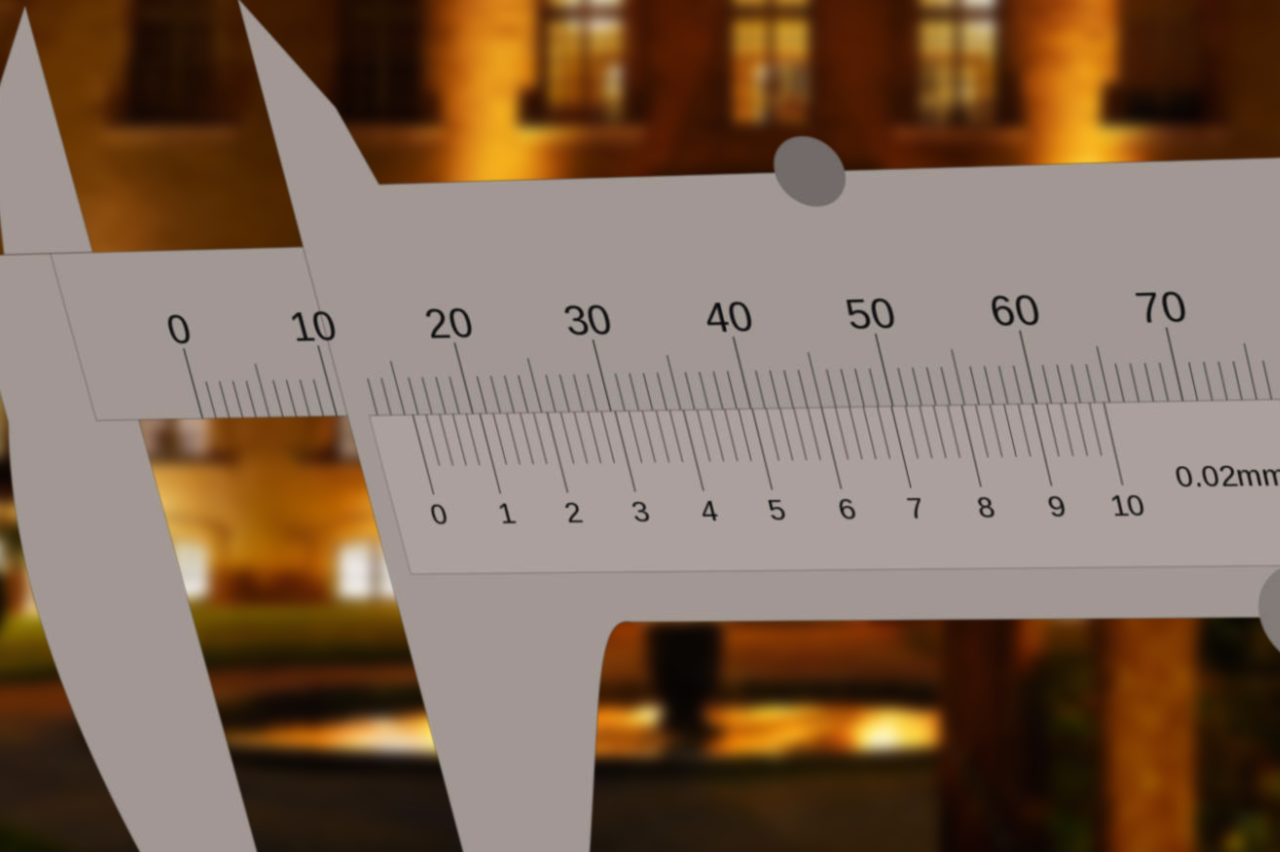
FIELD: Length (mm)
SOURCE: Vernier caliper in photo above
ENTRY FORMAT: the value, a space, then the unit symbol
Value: 15.6 mm
